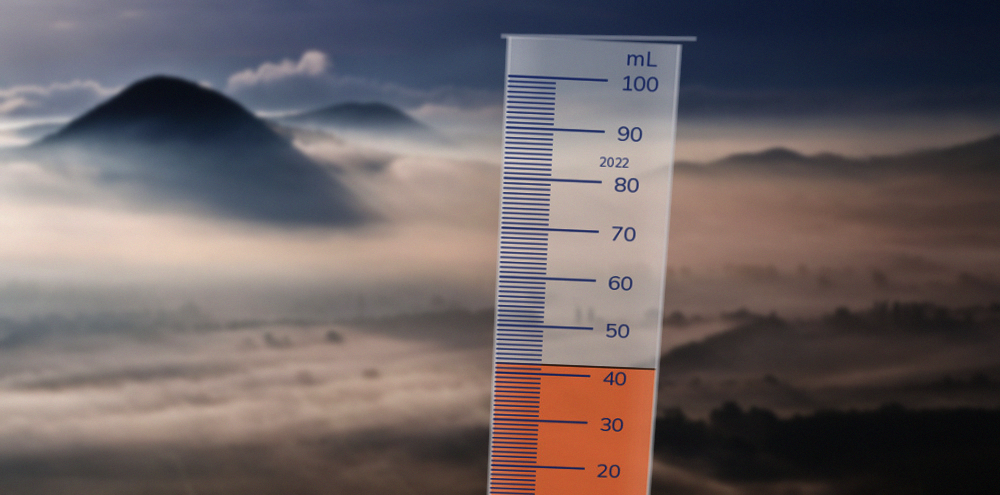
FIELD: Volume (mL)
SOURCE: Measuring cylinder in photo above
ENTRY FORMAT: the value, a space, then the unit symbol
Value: 42 mL
